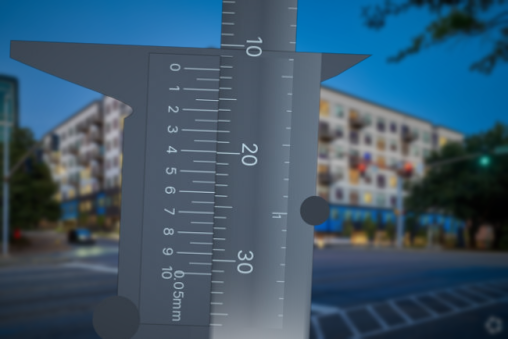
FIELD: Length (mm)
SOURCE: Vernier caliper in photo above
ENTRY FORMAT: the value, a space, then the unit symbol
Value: 12.3 mm
